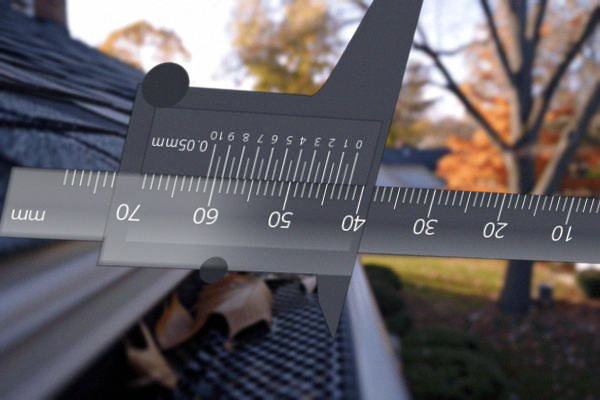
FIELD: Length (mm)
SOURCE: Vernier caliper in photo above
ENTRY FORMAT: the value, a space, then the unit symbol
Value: 42.0 mm
